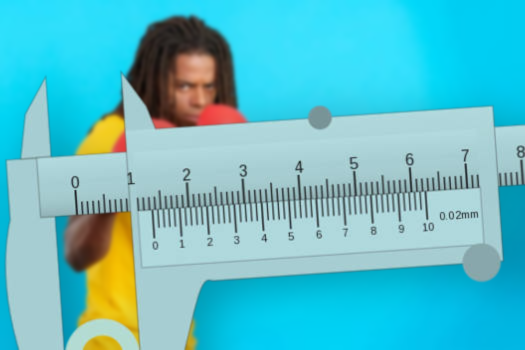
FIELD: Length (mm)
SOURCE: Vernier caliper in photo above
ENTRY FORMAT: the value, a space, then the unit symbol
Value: 13.5 mm
